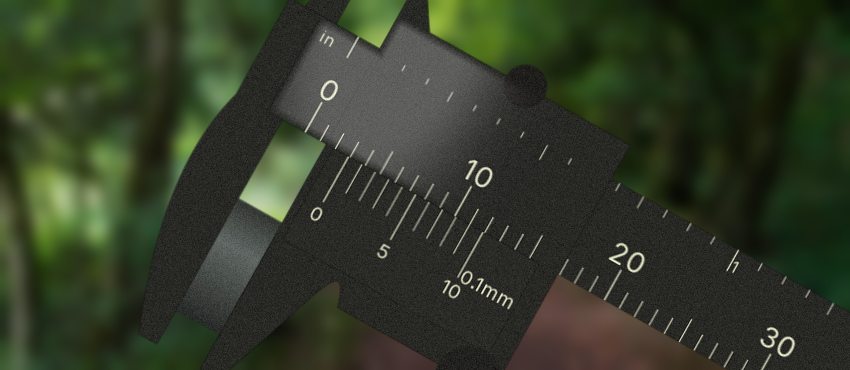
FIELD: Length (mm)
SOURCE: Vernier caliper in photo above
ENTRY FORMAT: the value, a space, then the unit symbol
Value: 2.9 mm
